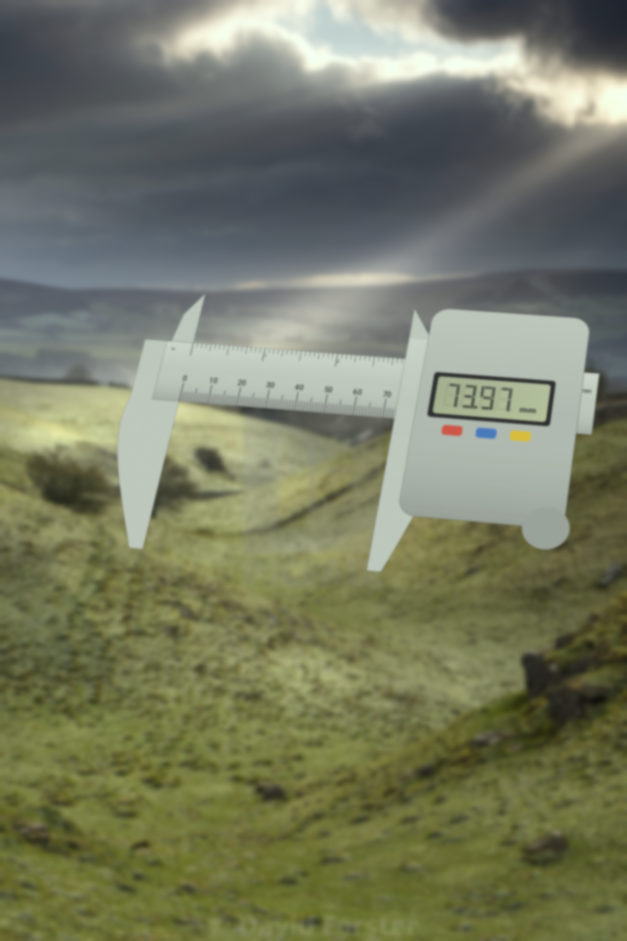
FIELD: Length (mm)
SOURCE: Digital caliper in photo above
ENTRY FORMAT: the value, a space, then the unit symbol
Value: 73.97 mm
